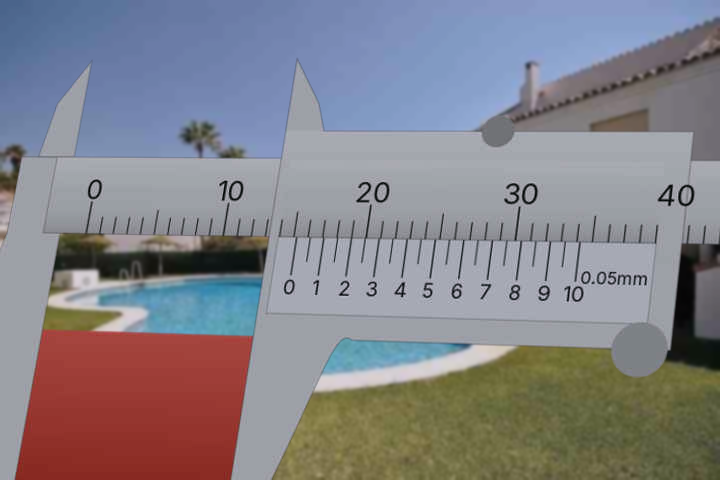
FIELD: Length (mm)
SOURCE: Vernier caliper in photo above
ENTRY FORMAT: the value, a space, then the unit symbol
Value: 15.2 mm
